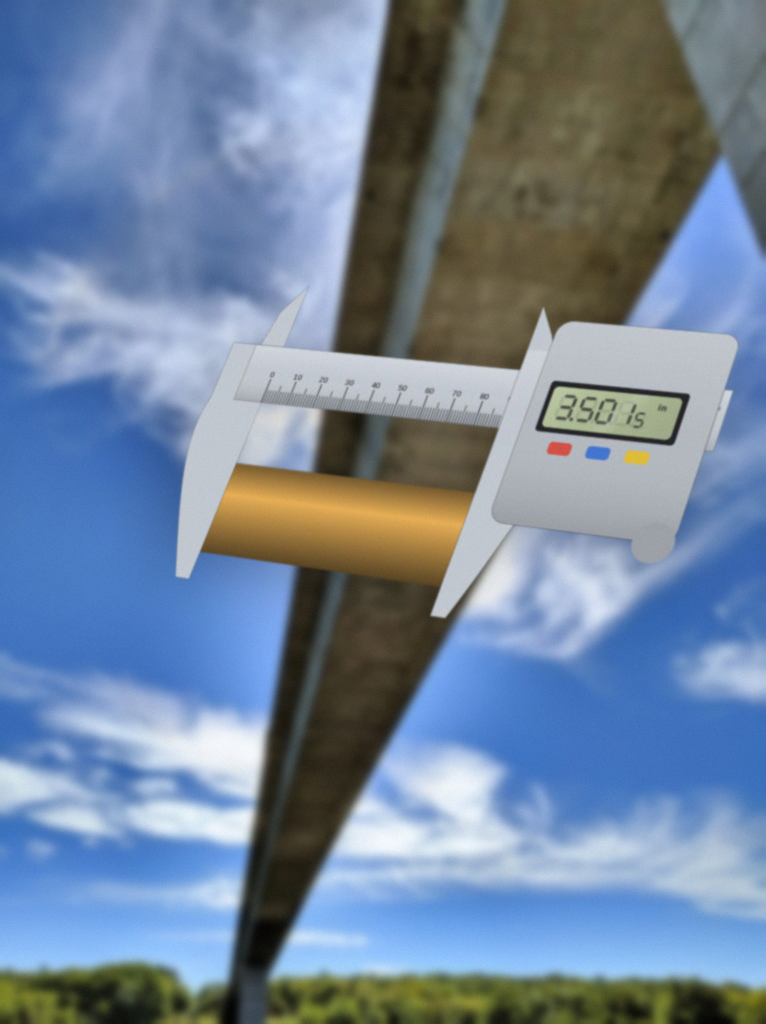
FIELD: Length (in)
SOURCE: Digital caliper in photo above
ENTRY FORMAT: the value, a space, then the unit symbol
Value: 3.5015 in
